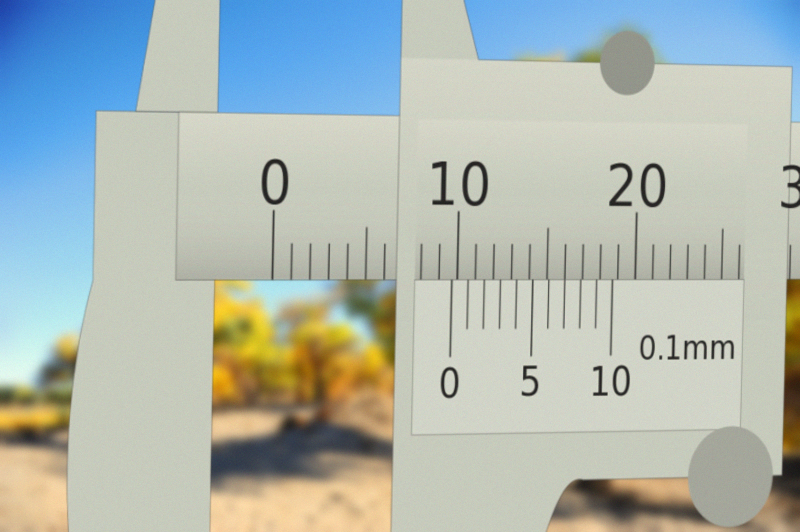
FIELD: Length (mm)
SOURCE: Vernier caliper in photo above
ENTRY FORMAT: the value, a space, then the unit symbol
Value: 9.7 mm
